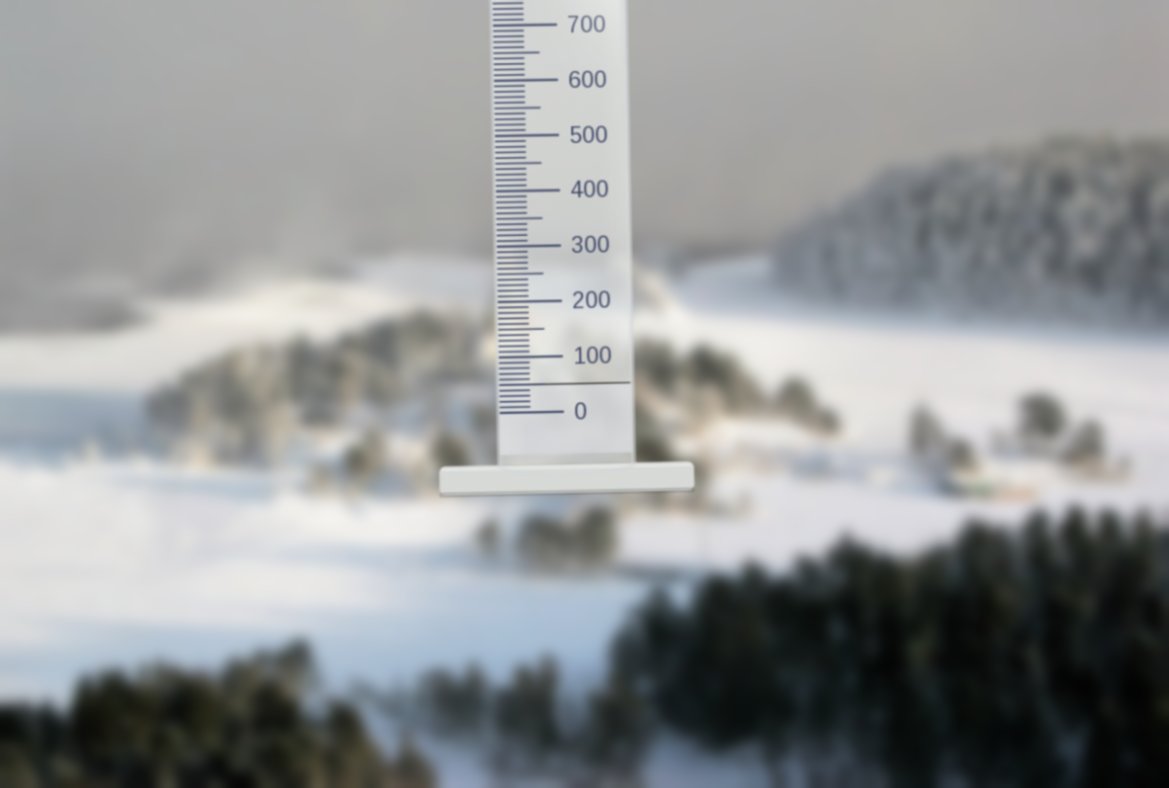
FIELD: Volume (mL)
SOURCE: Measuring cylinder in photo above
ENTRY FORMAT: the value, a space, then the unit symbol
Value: 50 mL
